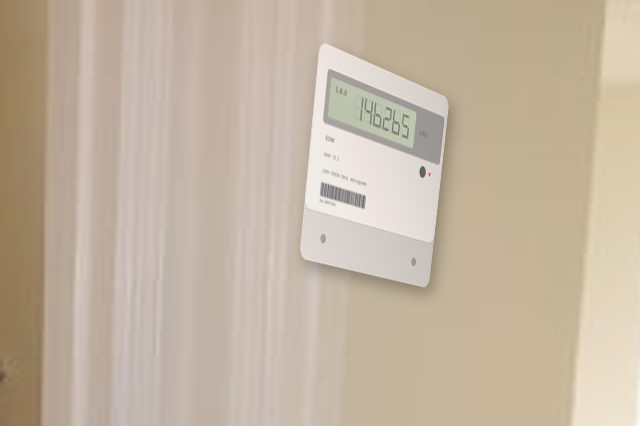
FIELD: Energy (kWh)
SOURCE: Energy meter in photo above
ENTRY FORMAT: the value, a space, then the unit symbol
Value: 146265 kWh
